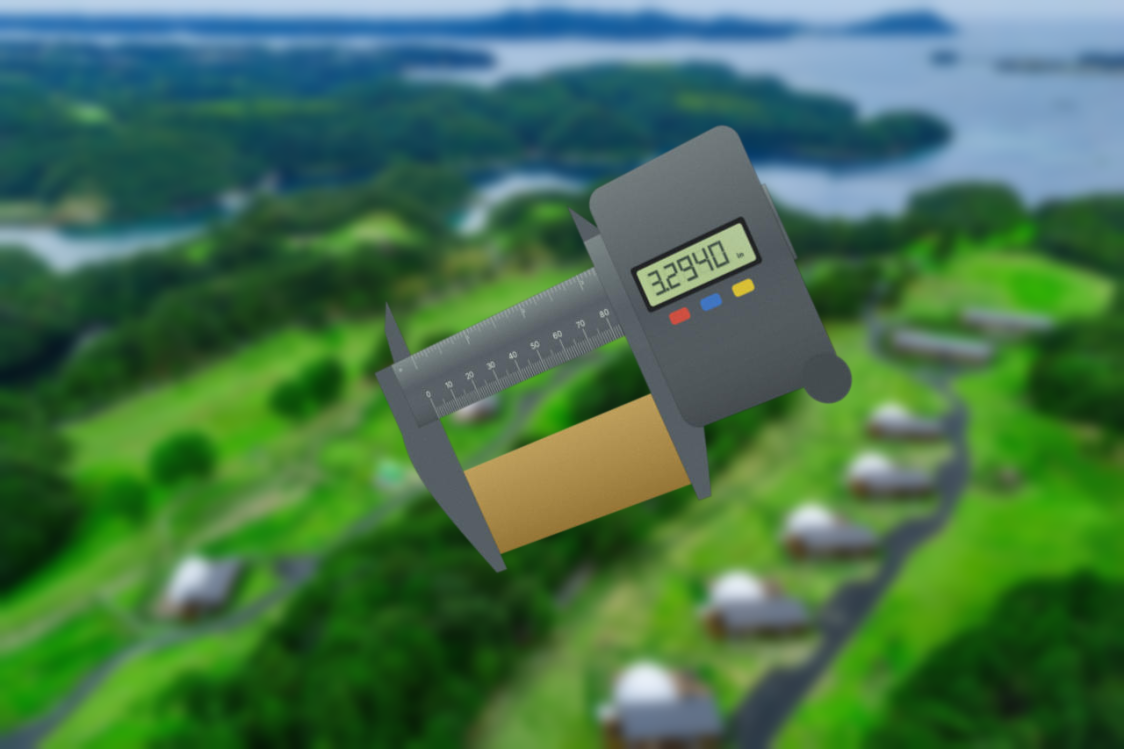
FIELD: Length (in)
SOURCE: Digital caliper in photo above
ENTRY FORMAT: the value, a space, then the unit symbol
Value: 3.2940 in
